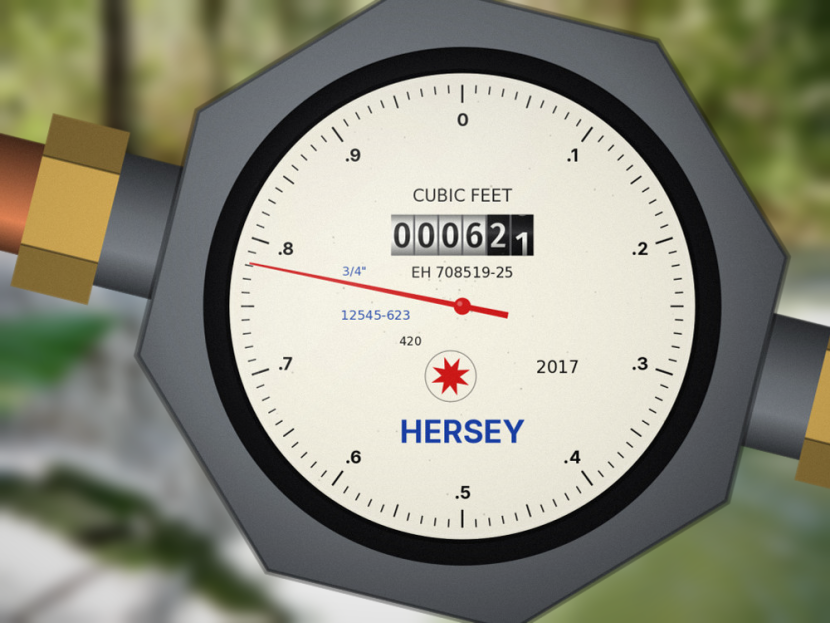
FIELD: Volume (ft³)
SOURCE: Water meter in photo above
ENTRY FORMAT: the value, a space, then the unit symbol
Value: 620.78 ft³
